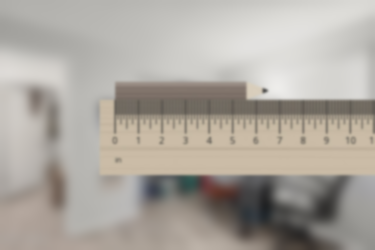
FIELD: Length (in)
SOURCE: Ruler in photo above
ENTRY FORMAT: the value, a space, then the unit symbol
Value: 6.5 in
